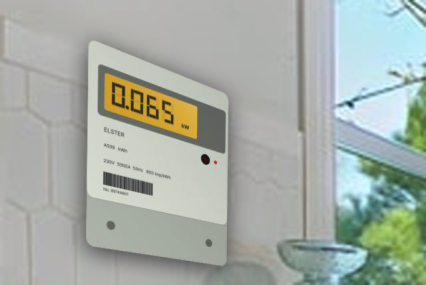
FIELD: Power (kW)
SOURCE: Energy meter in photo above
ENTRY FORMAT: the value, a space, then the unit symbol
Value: 0.065 kW
